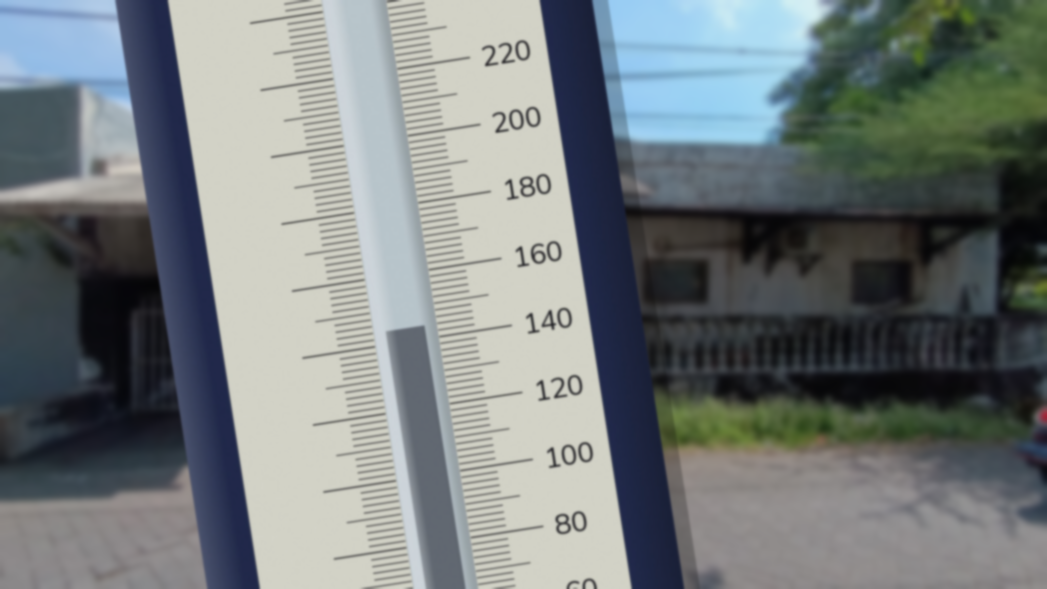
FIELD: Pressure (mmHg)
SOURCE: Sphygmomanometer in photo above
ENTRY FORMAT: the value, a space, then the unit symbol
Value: 144 mmHg
